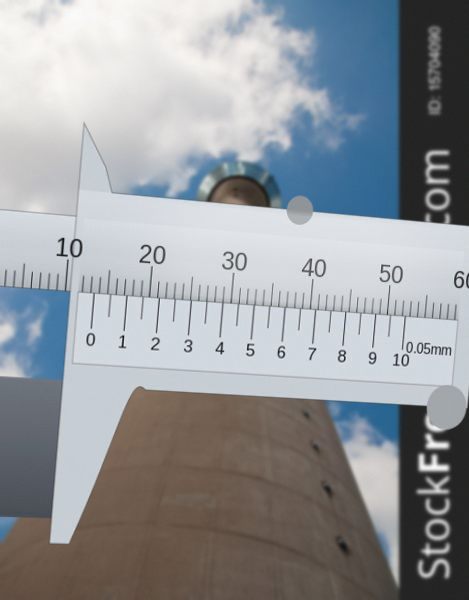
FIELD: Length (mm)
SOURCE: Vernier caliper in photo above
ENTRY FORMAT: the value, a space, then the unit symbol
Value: 13.4 mm
